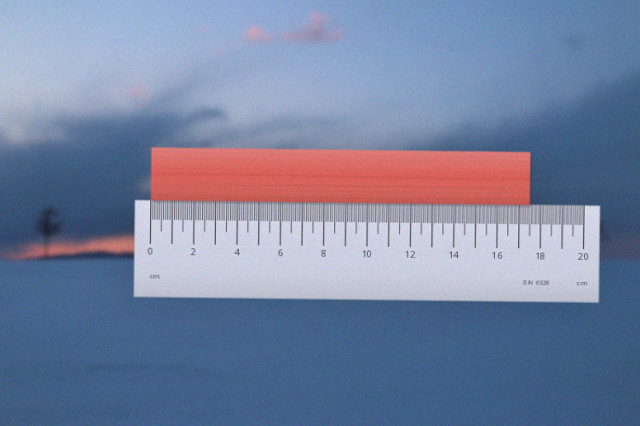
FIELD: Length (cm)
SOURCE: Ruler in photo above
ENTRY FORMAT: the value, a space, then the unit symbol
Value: 17.5 cm
